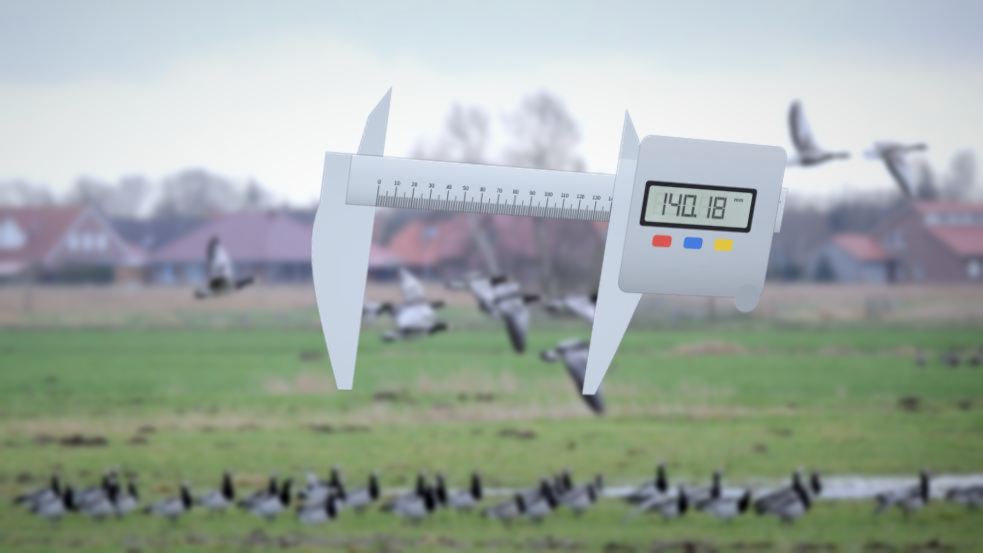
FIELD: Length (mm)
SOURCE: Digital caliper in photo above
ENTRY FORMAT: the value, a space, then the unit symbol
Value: 140.18 mm
